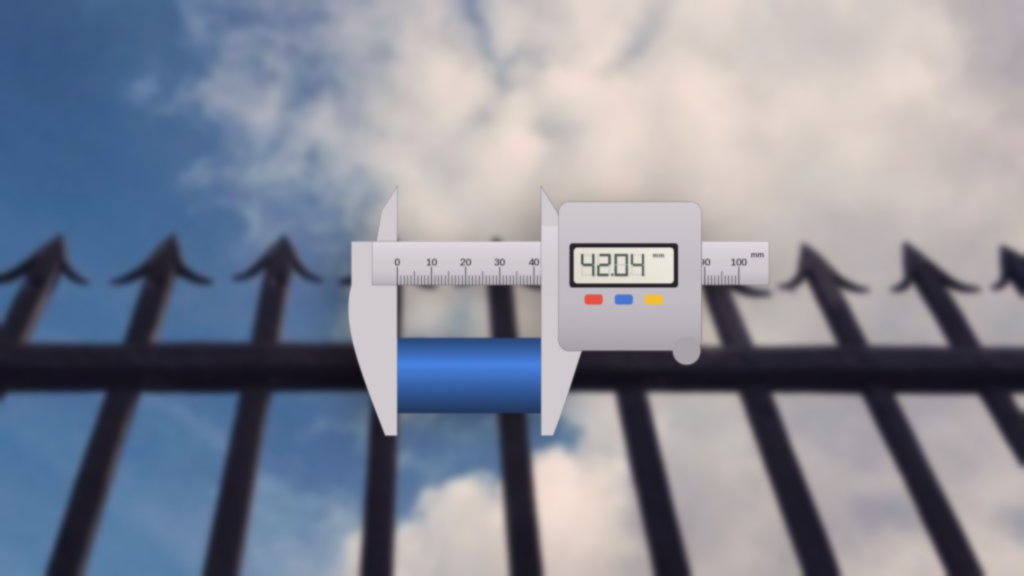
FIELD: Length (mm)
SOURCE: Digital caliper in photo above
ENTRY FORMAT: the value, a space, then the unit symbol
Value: 42.04 mm
